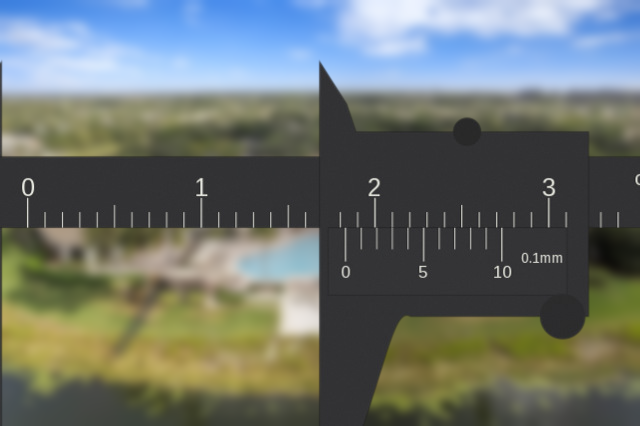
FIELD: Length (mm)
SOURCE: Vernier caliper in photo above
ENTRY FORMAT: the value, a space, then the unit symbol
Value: 18.3 mm
